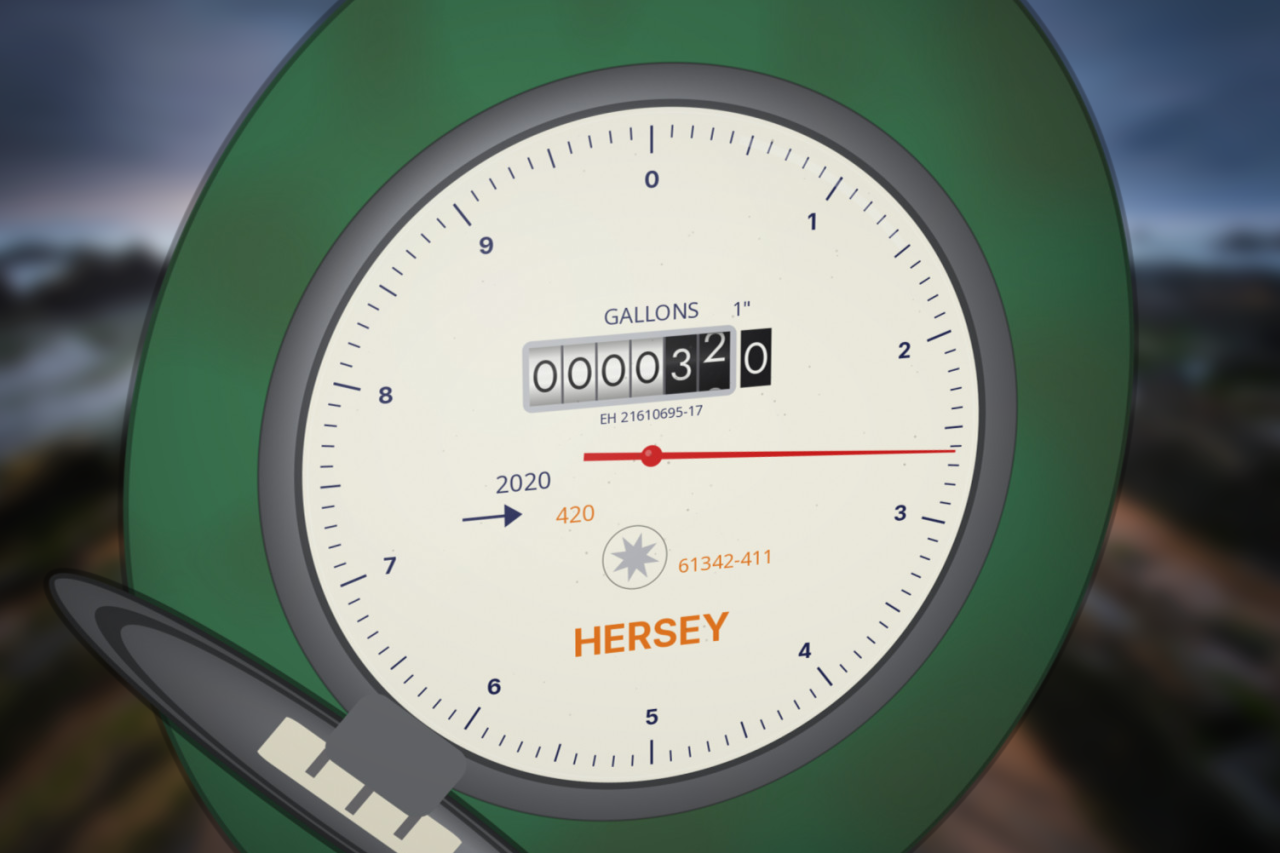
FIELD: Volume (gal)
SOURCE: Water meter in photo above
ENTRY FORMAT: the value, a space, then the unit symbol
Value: 322.6 gal
